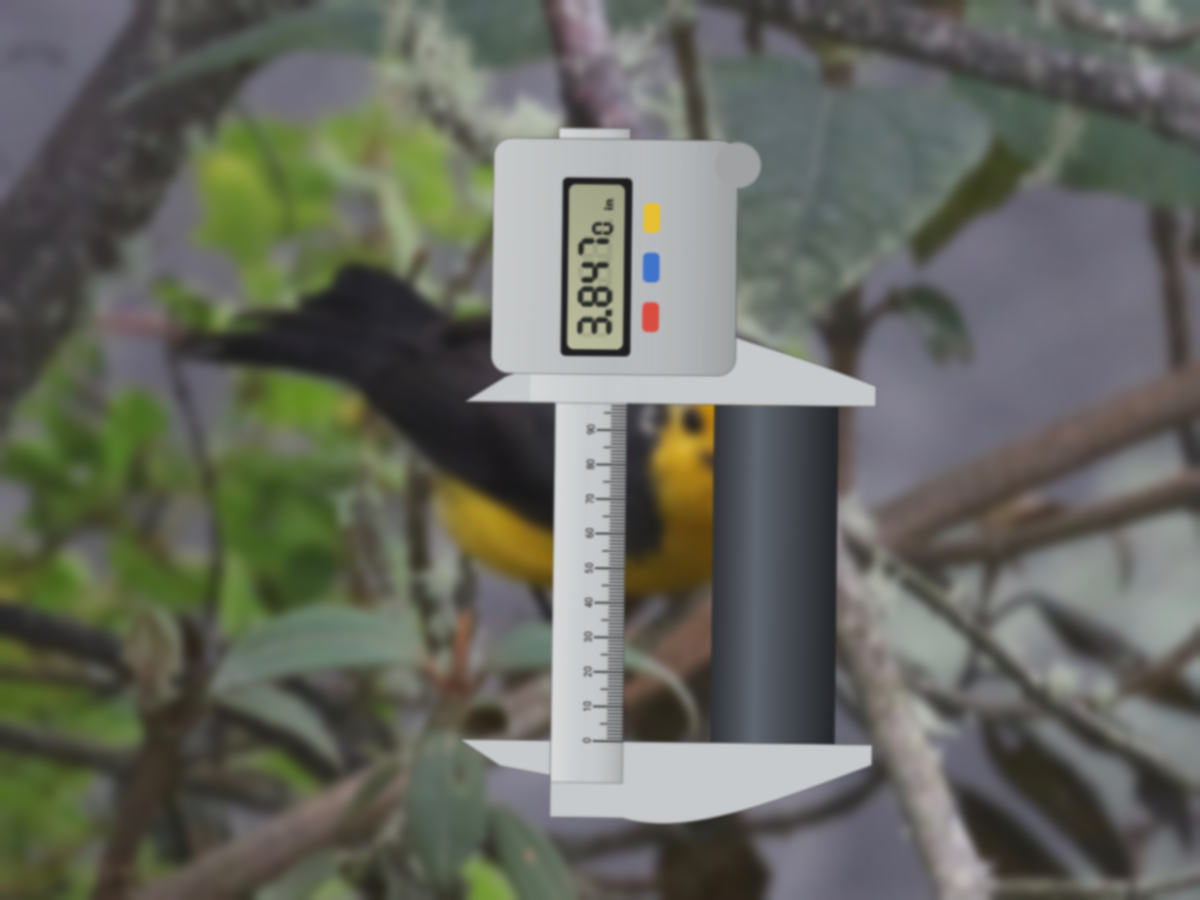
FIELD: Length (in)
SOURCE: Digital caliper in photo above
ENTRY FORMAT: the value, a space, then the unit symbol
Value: 3.8470 in
